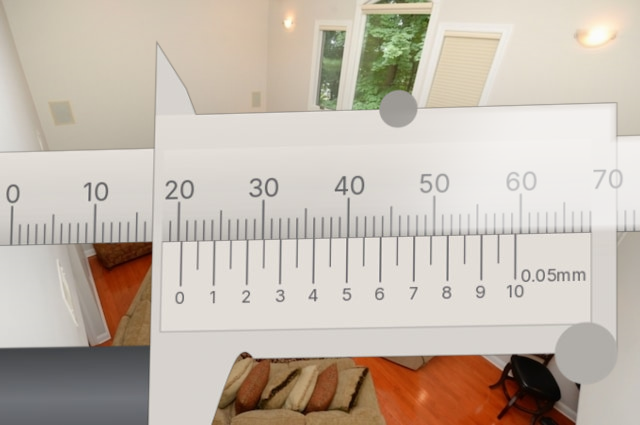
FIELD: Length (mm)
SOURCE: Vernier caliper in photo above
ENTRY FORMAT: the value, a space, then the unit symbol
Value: 20.4 mm
